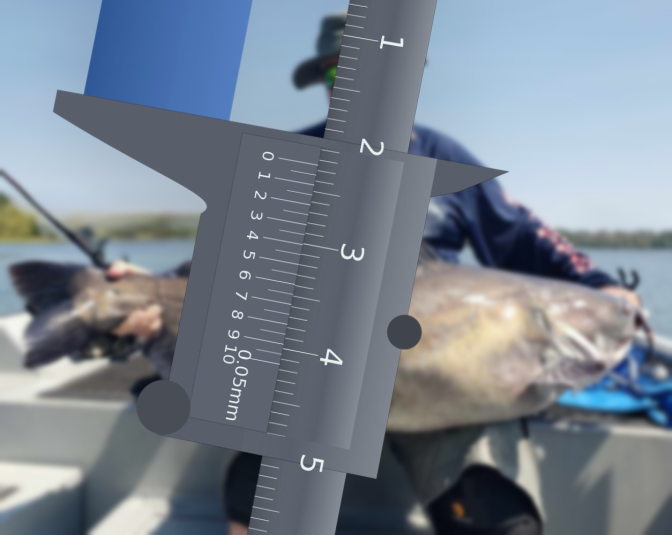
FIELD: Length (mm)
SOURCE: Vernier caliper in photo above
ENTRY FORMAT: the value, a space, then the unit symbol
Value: 22.5 mm
